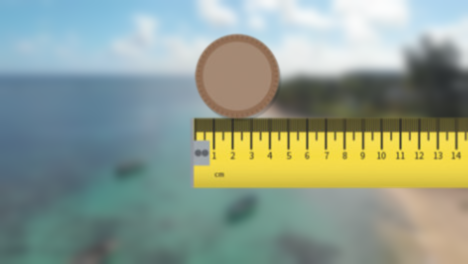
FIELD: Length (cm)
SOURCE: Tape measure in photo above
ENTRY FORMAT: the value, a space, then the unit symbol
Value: 4.5 cm
